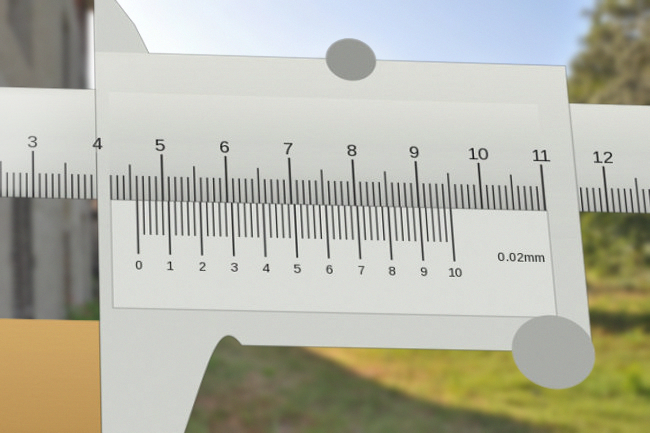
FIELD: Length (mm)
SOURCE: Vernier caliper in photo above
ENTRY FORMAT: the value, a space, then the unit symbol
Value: 46.0 mm
